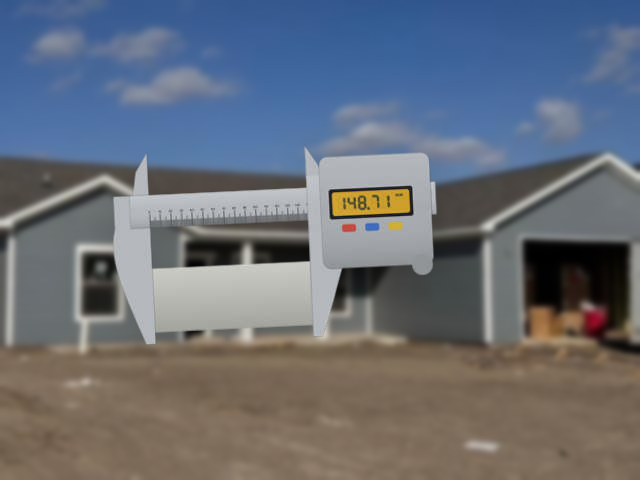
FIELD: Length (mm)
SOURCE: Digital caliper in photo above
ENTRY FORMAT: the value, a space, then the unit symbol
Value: 148.71 mm
